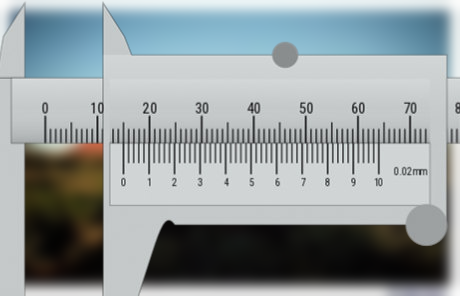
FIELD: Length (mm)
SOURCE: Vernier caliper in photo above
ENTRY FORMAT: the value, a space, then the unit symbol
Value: 15.0 mm
